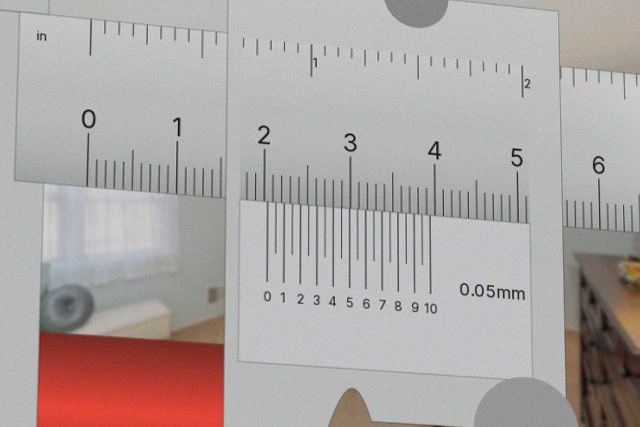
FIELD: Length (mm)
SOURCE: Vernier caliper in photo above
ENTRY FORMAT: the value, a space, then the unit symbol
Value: 20.4 mm
